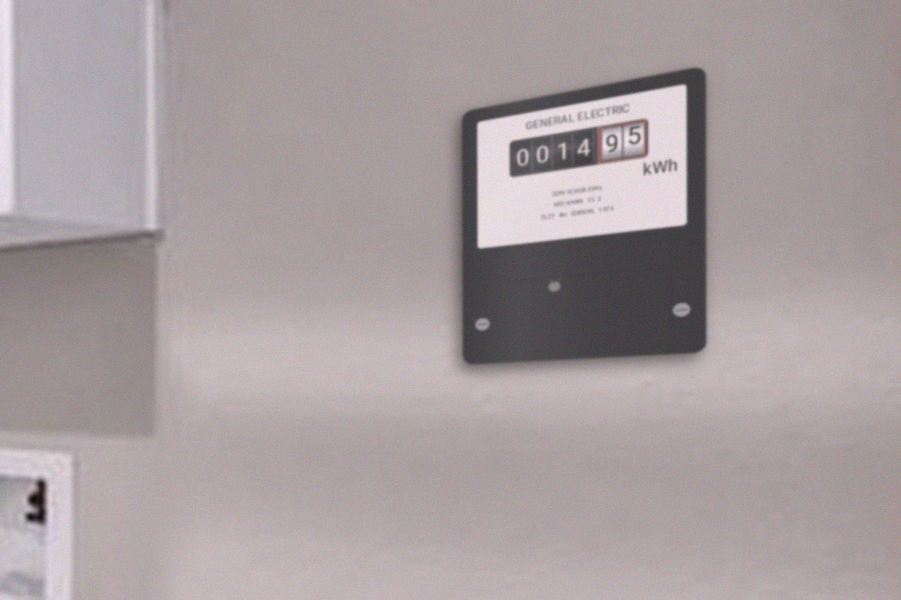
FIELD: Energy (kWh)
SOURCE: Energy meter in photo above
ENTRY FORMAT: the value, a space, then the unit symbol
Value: 14.95 kWh
